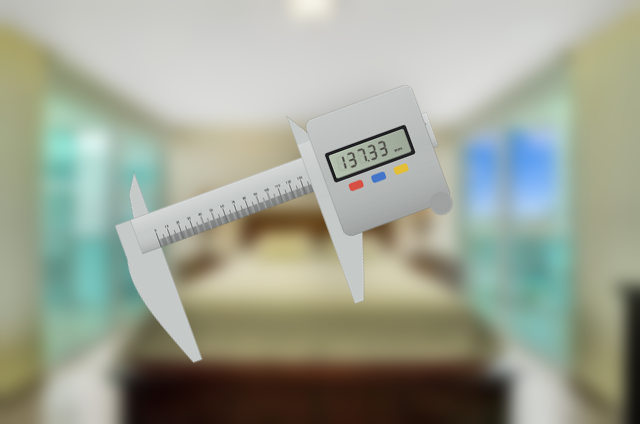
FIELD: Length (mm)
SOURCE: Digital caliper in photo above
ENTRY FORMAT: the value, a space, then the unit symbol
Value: 137.33 mm
